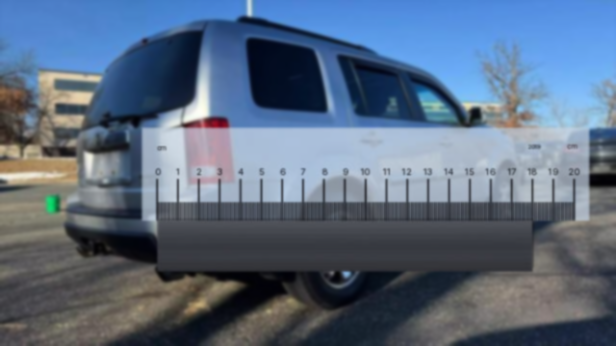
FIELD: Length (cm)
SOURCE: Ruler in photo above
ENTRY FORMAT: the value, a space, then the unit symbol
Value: 18 cm
